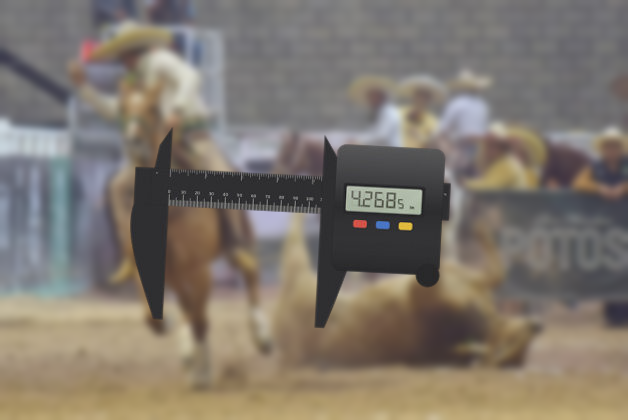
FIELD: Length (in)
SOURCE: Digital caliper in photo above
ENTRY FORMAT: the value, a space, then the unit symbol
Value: 4.2685 in
